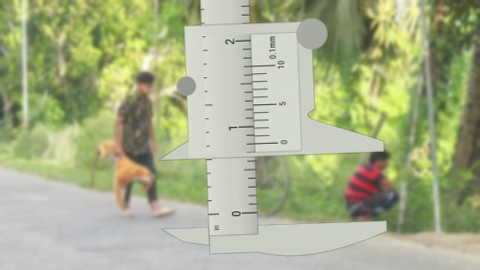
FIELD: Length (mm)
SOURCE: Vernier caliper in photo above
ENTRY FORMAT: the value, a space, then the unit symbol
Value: 8.0 mm
